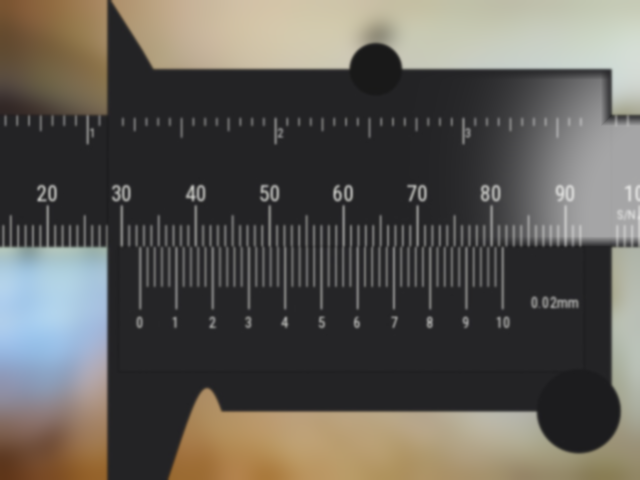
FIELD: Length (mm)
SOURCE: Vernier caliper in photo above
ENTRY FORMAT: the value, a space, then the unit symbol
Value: 32.5 mm
